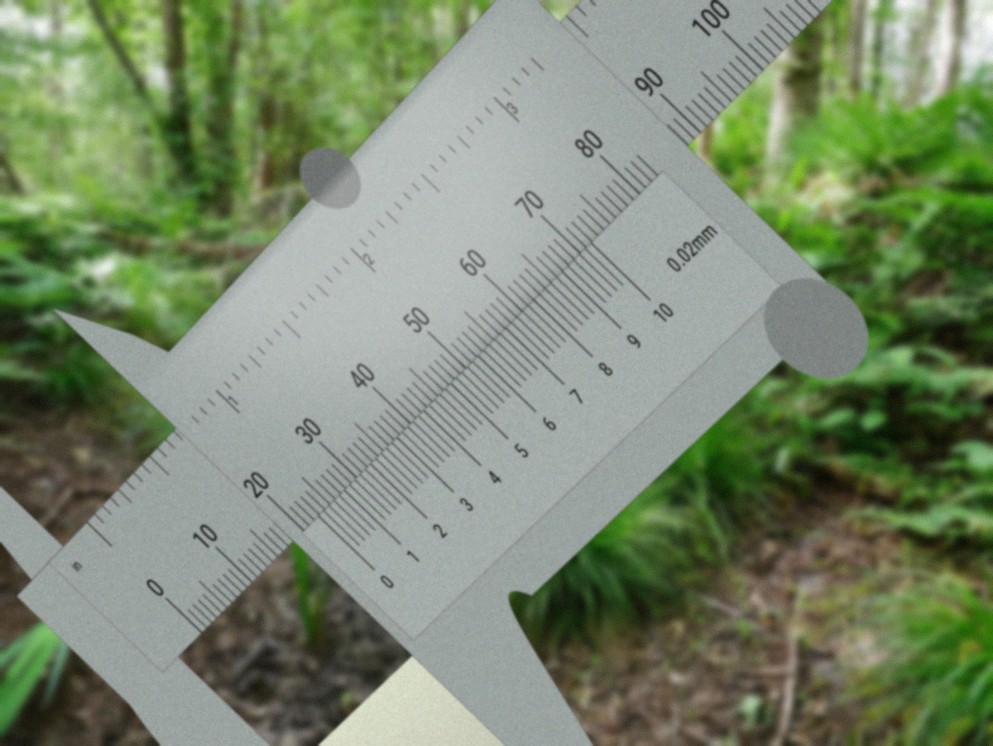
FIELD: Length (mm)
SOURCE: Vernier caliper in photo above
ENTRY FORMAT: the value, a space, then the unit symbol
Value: 22.8 mm
